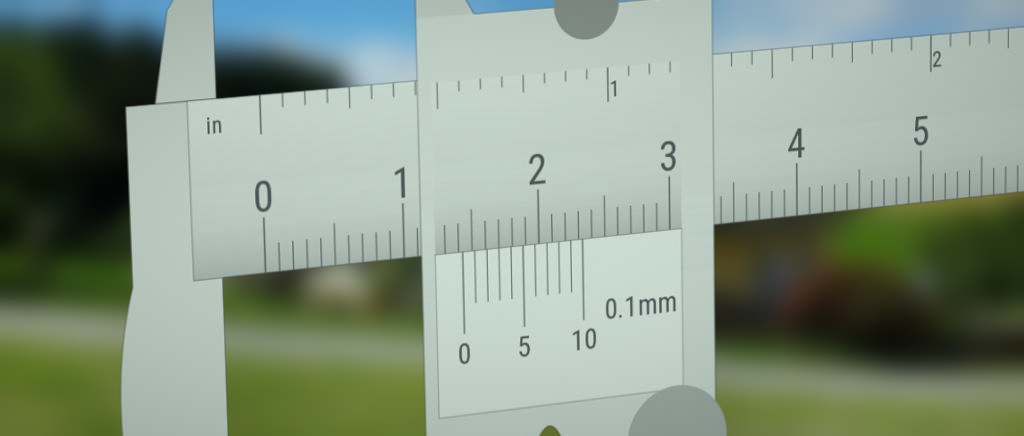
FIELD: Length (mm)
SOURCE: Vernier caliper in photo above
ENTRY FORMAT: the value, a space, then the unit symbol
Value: 14.3 mm
